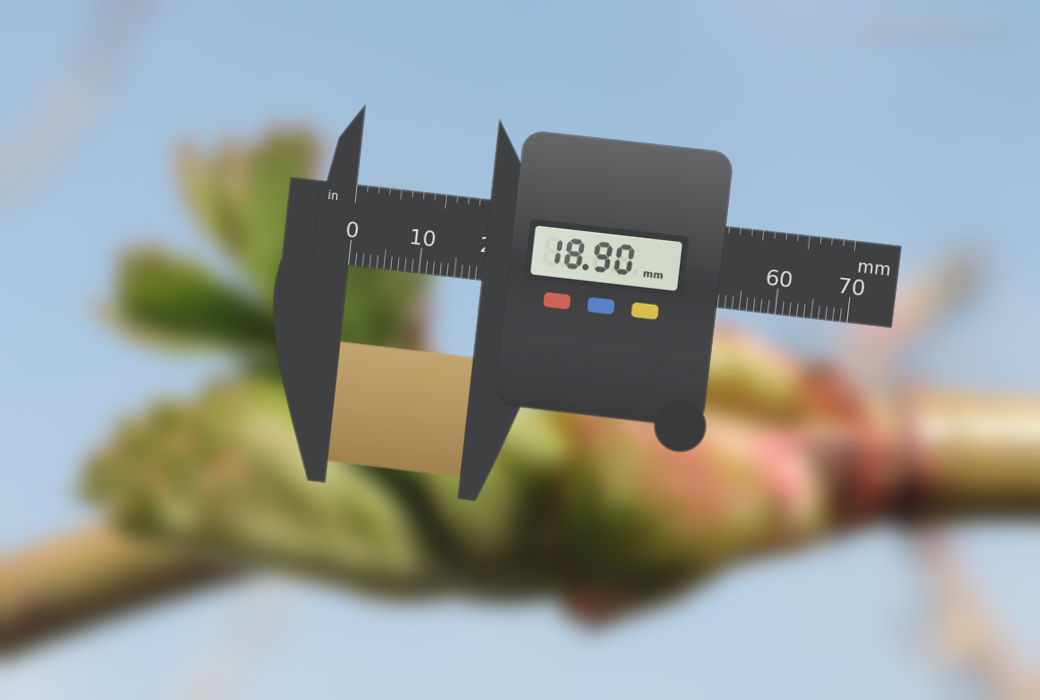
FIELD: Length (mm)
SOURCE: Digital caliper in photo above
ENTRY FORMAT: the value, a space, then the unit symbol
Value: 18.90 mm
